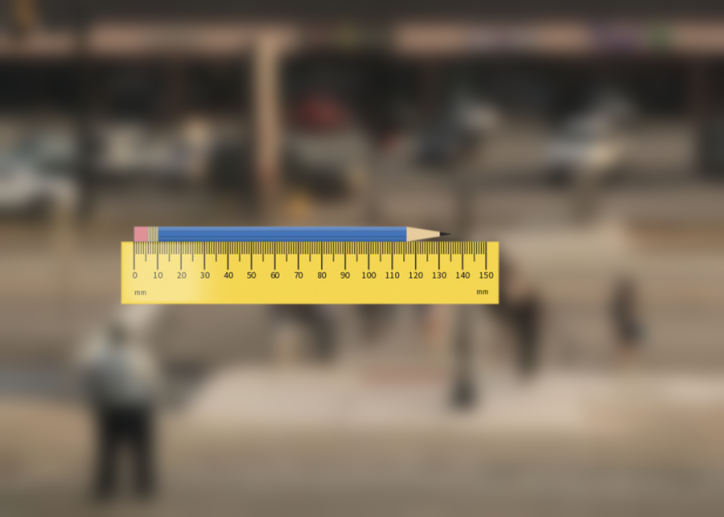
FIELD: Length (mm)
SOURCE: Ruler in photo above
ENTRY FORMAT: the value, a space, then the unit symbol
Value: 135 mm
